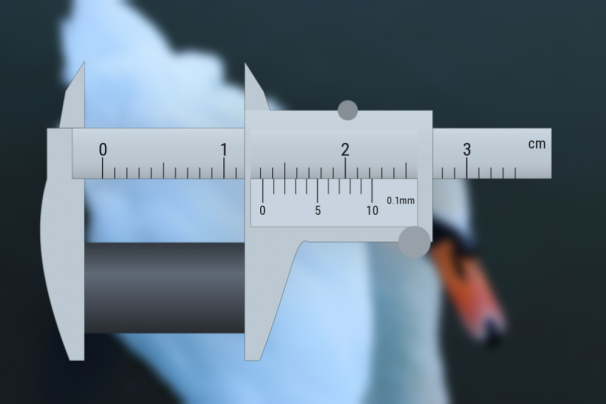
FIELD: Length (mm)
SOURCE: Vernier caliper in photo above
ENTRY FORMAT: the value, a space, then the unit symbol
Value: 13.2 mm
